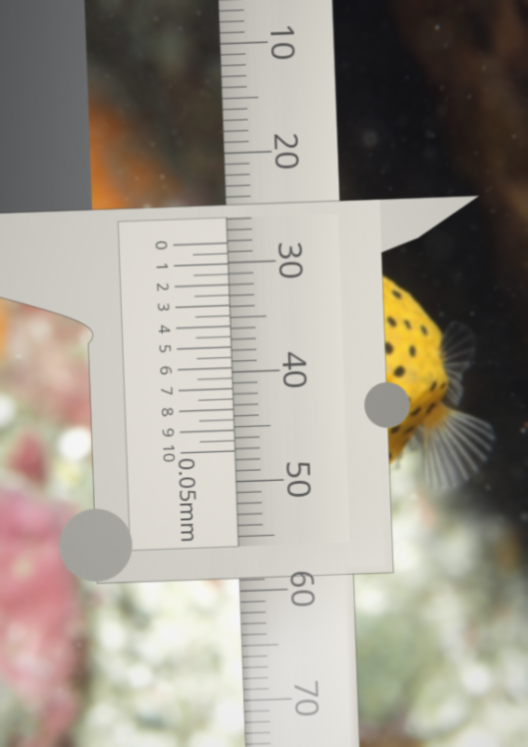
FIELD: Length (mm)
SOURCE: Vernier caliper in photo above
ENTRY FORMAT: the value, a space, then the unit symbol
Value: 28.2 mm
